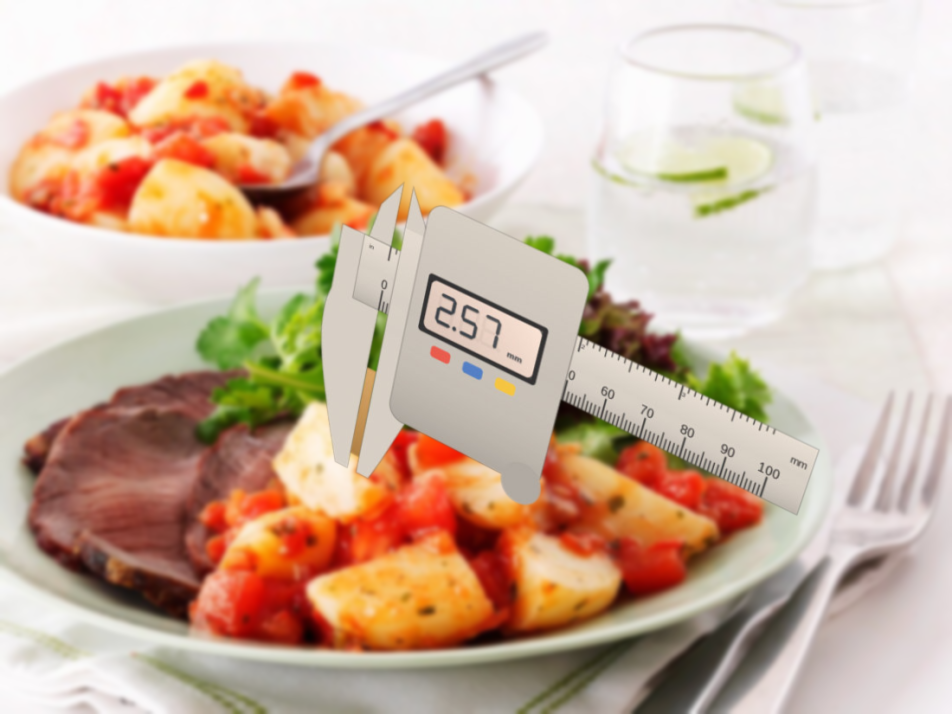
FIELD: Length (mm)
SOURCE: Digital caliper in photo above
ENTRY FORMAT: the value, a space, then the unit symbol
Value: 2.57 mm
